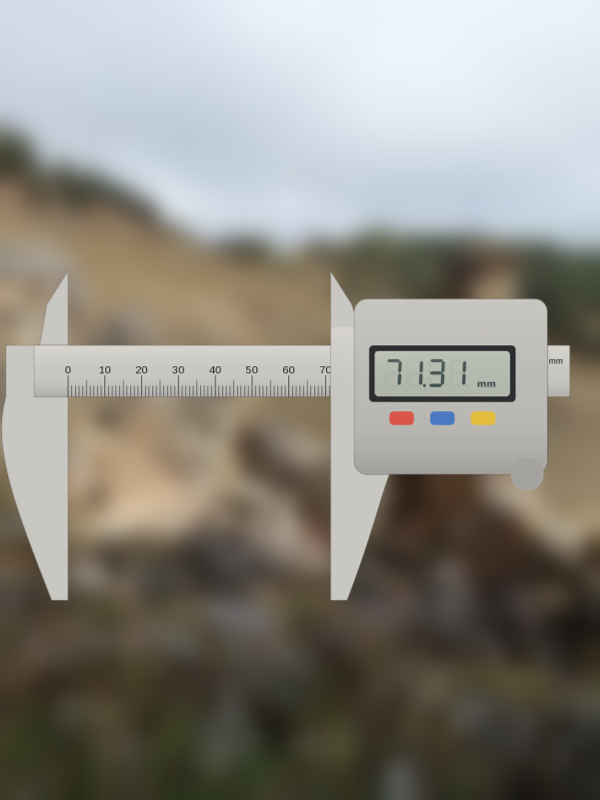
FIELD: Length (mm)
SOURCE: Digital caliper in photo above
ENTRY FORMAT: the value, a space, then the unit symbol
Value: 71.31 mm
